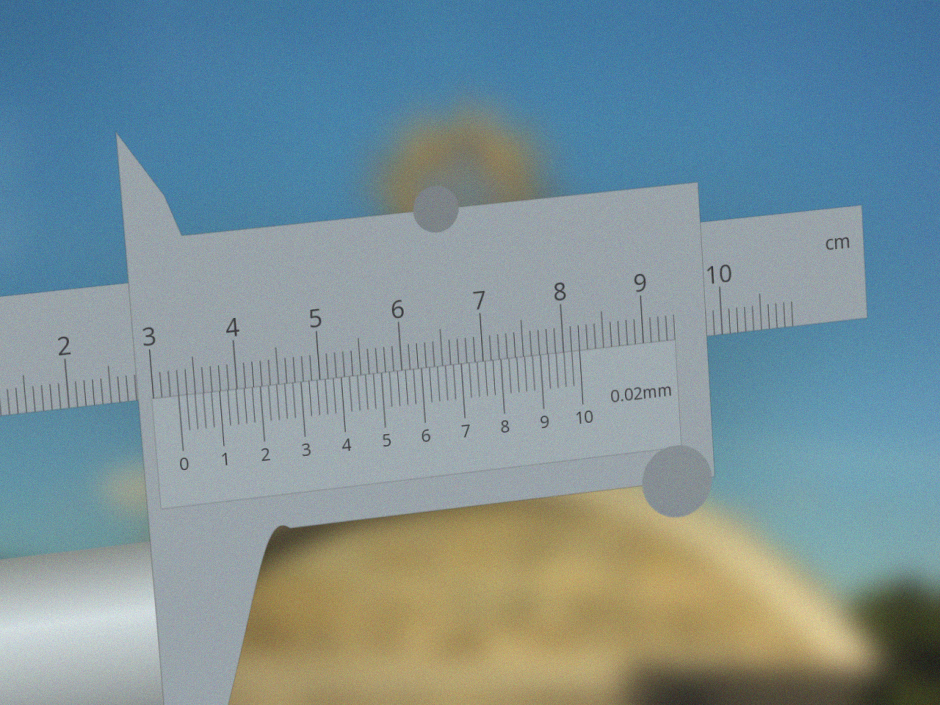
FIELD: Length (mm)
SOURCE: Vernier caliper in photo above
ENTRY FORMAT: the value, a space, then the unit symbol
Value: 33.0 mm
